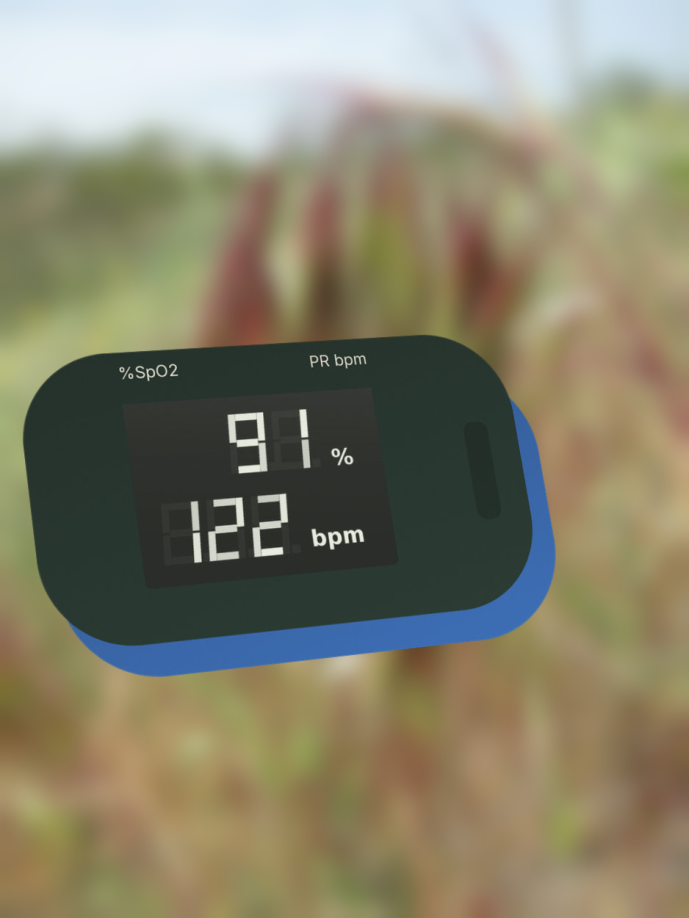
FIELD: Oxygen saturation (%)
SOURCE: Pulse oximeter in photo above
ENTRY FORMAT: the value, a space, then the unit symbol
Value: 91 %
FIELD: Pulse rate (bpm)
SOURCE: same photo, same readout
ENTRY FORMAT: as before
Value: 122 bpm
